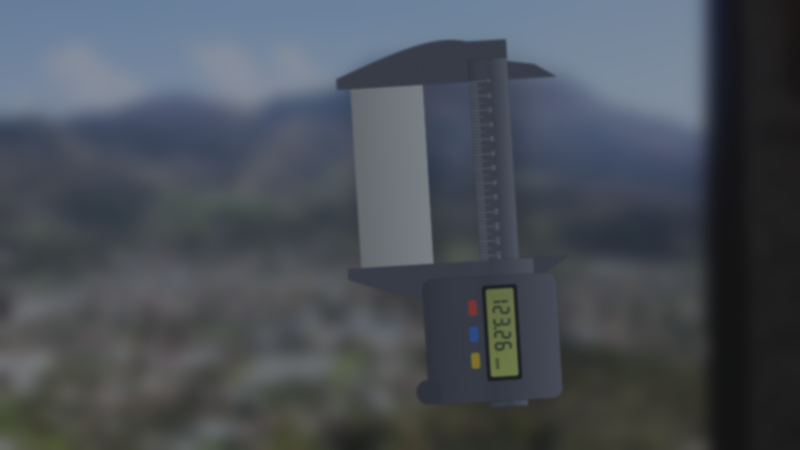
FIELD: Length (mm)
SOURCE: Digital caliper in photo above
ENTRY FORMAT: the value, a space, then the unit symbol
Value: 123.26 mm
